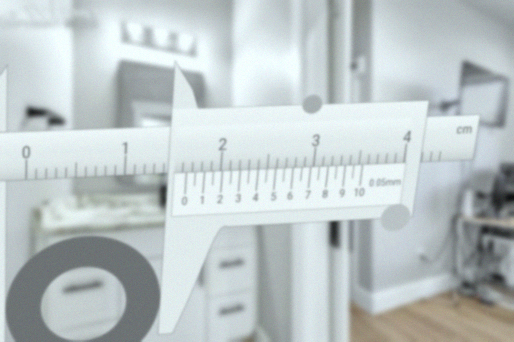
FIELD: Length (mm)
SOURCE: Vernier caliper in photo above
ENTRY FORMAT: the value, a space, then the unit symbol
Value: 16.4 mm
